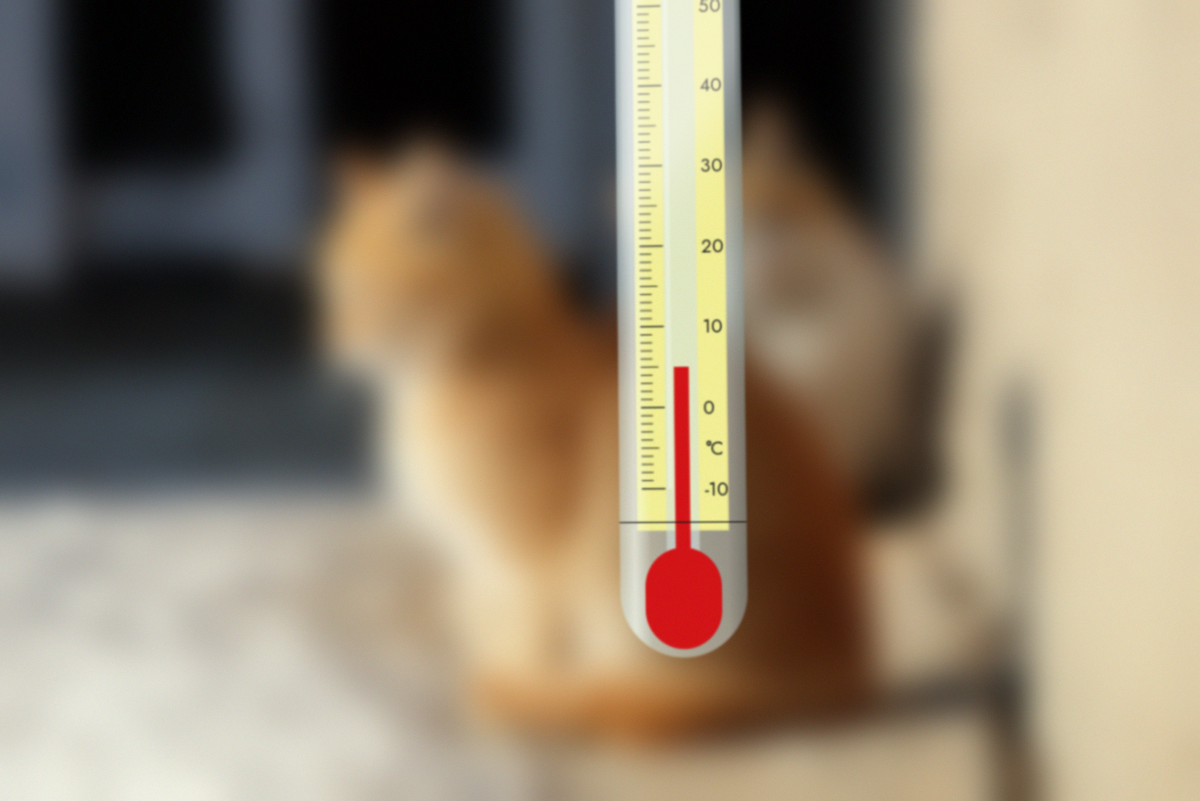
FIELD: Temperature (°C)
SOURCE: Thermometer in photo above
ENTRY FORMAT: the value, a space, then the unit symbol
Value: 5 °C
